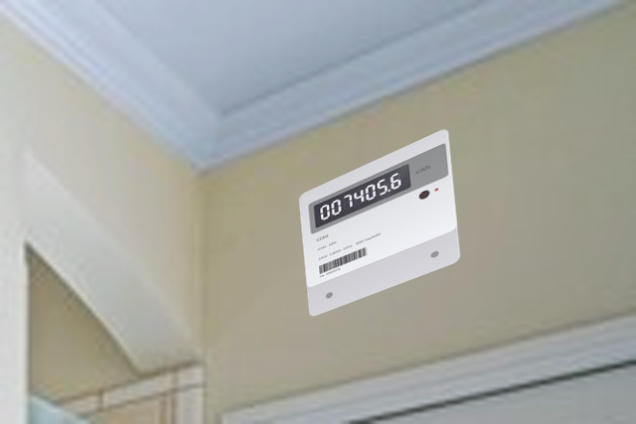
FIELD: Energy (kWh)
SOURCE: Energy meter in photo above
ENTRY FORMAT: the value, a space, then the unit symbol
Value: 7405.6 kWh
